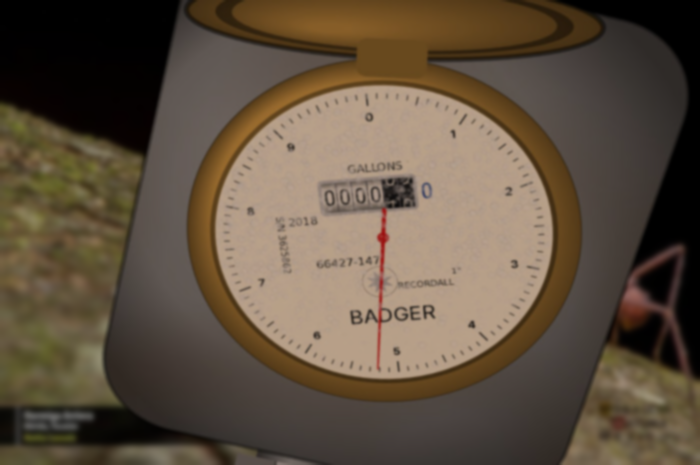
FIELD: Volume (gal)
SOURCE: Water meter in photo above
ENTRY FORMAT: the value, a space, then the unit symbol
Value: 95.2 gal
